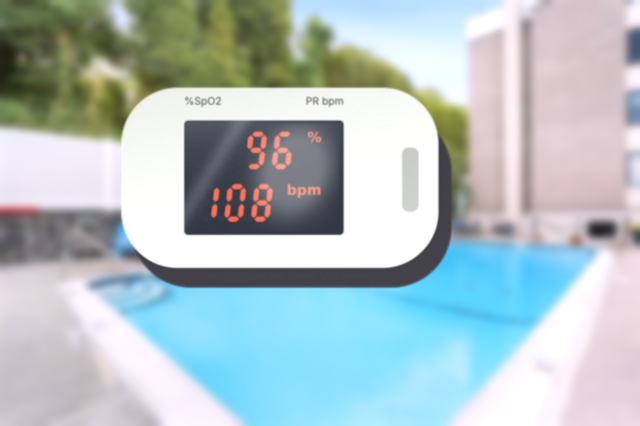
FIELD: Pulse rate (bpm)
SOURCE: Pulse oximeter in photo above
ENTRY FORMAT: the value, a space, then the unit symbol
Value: 108 bpm
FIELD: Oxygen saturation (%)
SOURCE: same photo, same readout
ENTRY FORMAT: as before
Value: 96 %
